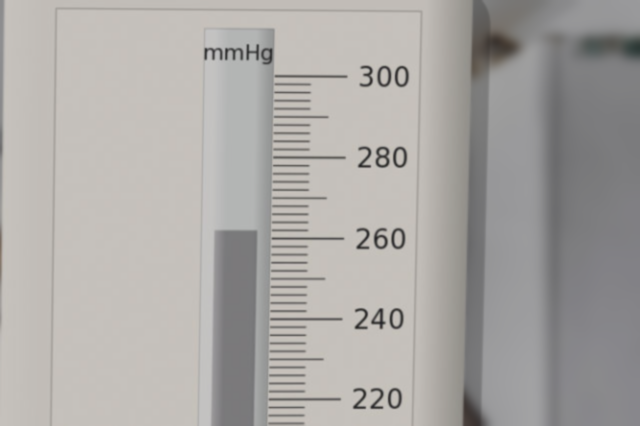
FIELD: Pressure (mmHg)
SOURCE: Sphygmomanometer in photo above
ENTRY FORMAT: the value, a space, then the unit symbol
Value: 262 mmHg
